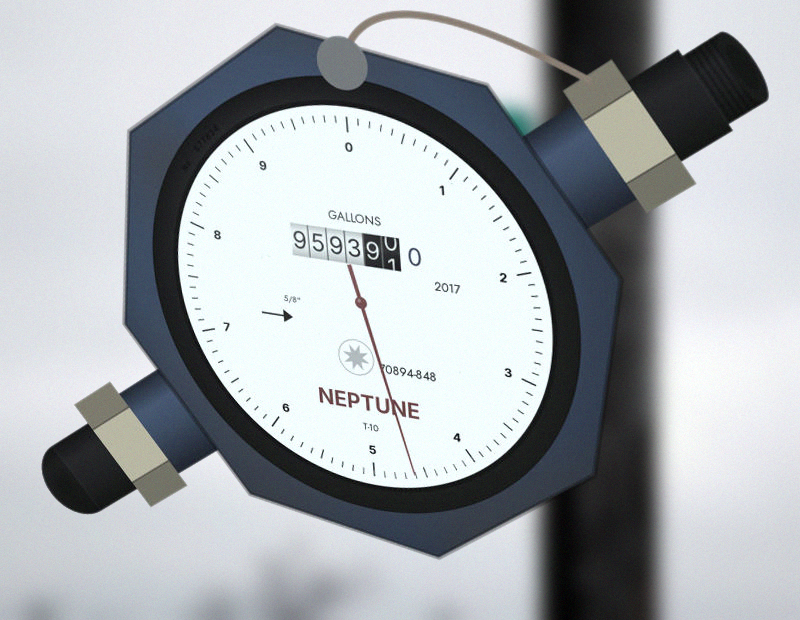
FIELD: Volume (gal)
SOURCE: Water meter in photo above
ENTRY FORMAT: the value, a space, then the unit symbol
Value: 9593904.6 gal
